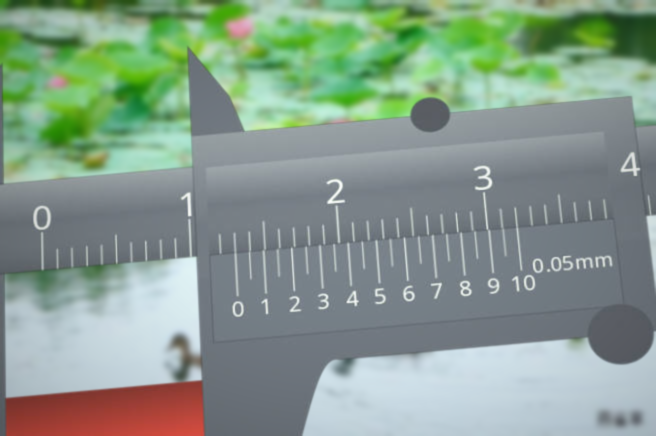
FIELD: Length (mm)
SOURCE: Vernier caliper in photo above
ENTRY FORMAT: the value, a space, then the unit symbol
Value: 13.0 mm
